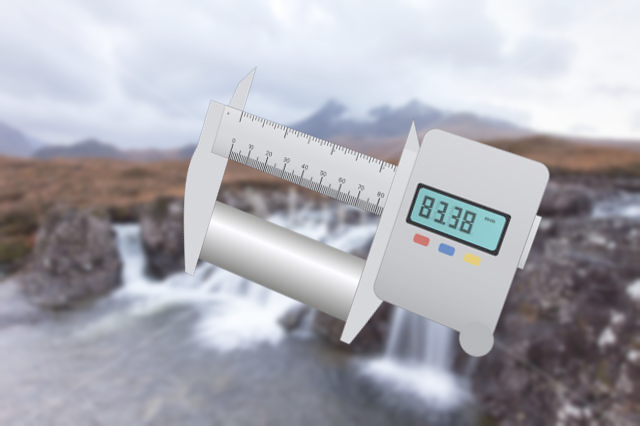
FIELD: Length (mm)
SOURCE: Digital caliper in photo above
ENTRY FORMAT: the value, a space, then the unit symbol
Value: 83.38 mm
